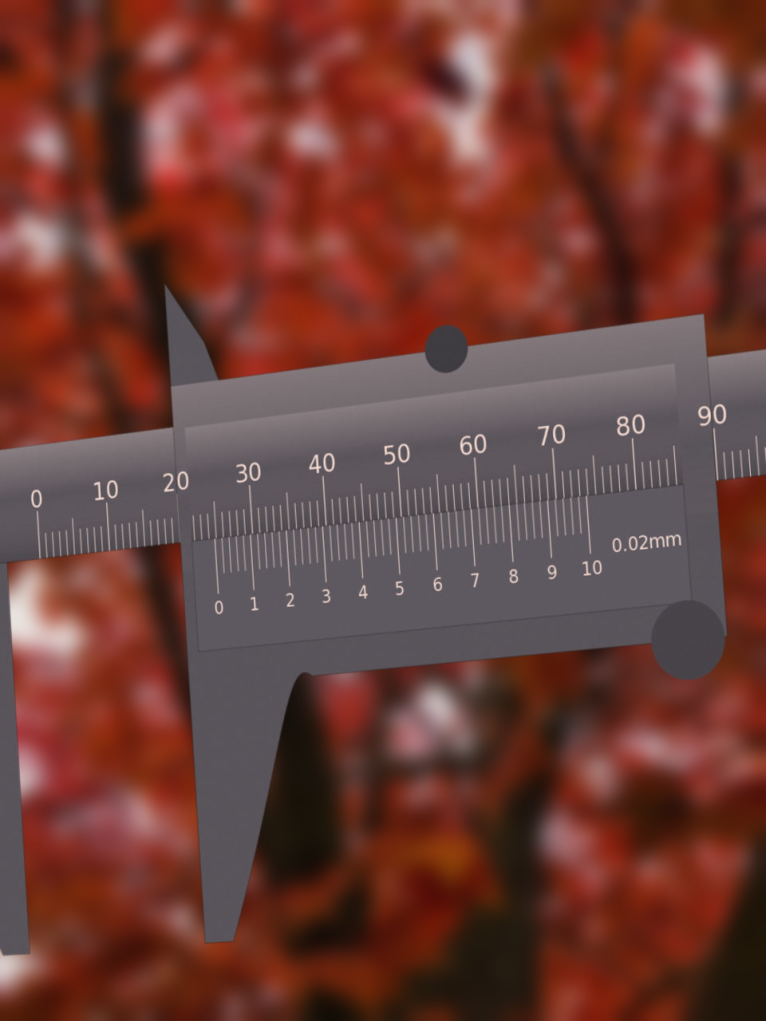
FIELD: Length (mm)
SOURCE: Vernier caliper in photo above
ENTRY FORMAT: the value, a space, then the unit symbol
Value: 24.8 mm
